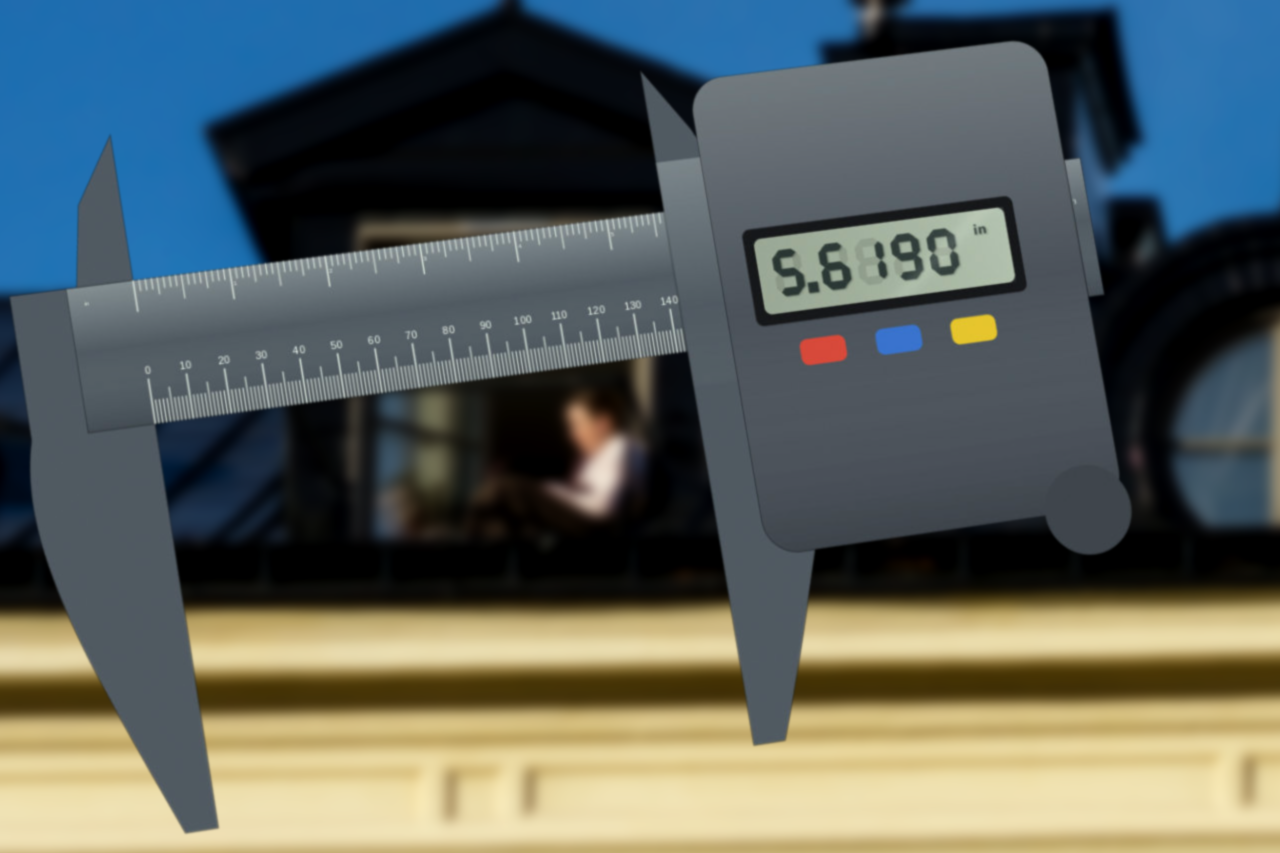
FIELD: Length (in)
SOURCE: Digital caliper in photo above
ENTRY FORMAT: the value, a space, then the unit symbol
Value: 5.6190 in
